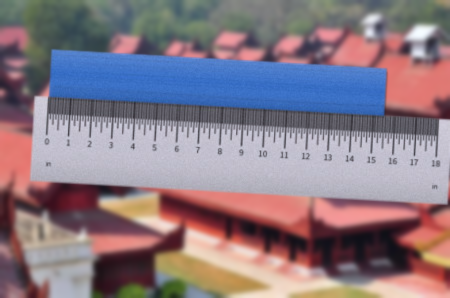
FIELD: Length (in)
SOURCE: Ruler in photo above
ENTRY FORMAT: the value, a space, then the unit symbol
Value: 15.5 in
